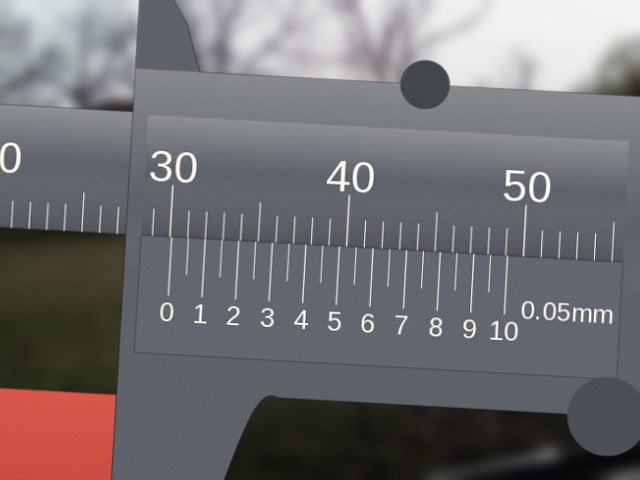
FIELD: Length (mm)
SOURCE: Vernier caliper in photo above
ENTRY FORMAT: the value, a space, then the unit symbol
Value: 30.1 mm
